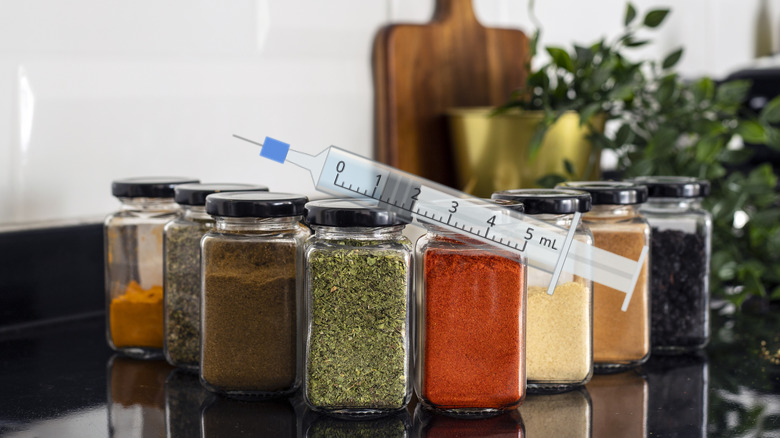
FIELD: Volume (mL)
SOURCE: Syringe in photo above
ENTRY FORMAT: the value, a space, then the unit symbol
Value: 1.2 mL
